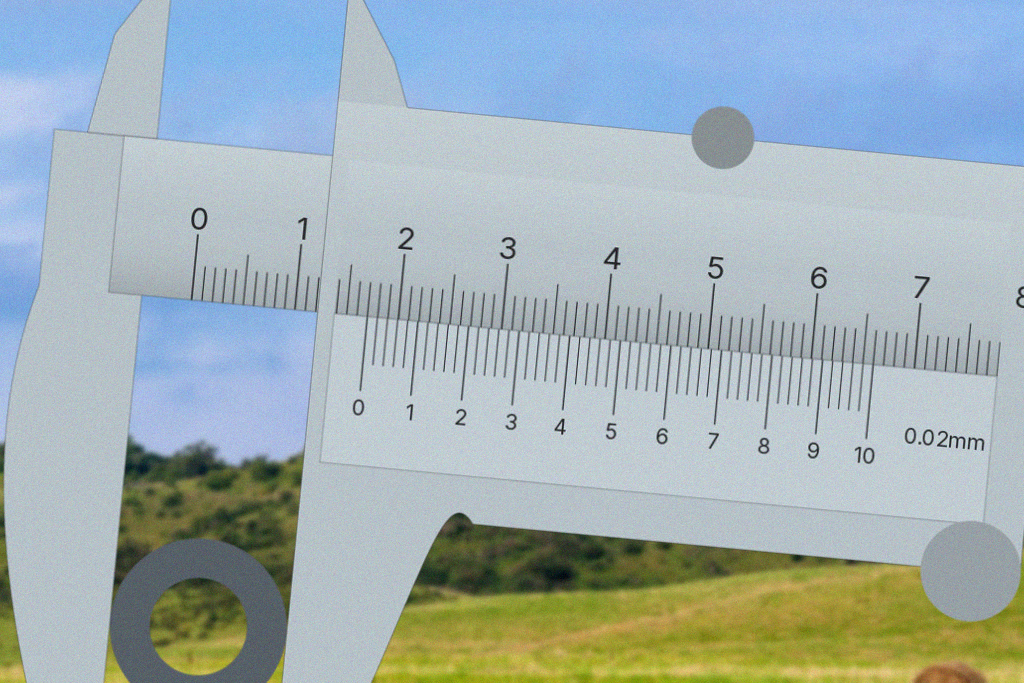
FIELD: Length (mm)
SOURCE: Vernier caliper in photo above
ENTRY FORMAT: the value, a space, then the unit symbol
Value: 17.0 mm
